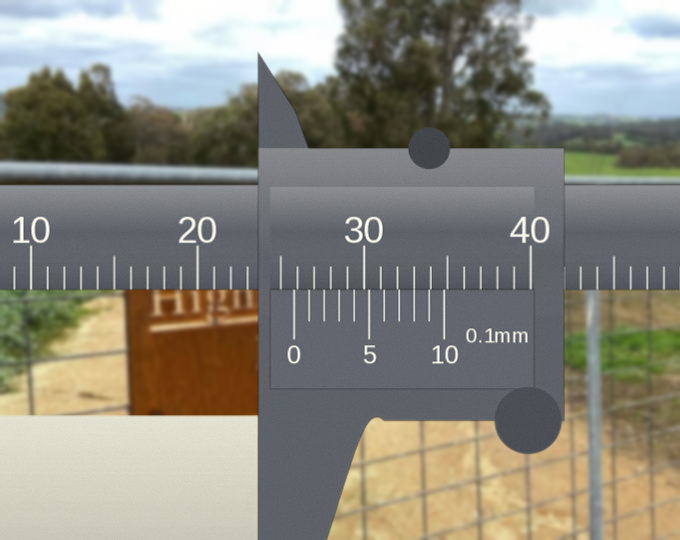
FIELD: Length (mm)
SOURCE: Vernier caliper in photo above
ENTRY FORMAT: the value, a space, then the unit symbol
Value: 25.8 mm
